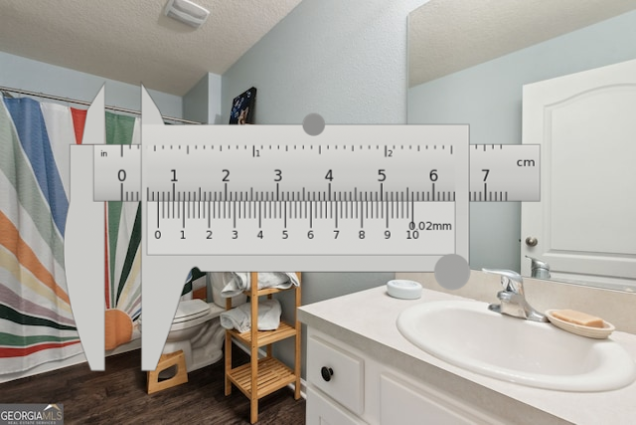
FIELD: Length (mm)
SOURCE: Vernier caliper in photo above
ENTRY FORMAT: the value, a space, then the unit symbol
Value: 7.0 mm
